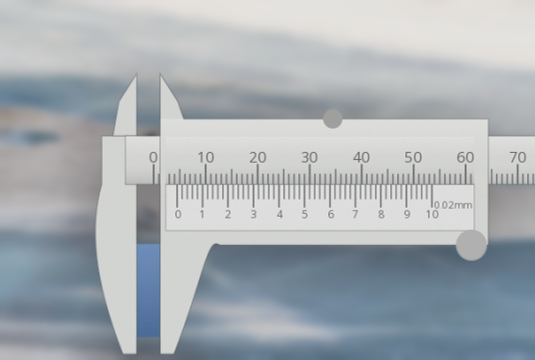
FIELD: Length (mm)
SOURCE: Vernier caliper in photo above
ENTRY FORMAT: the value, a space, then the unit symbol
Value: 4.5 mm
